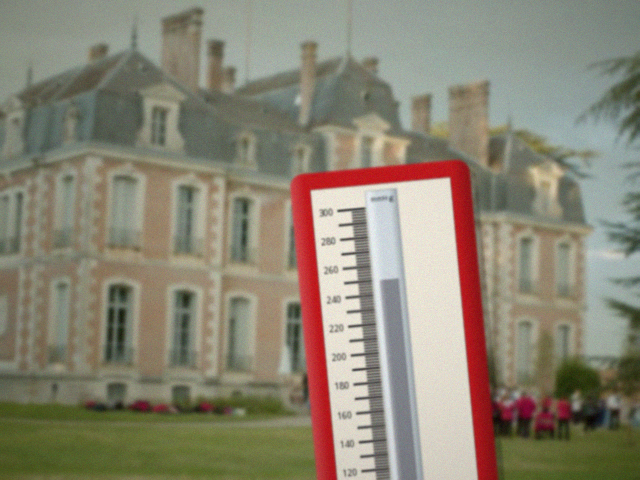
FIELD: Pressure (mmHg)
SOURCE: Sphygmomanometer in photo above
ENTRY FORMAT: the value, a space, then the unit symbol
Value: 250 mmHg
